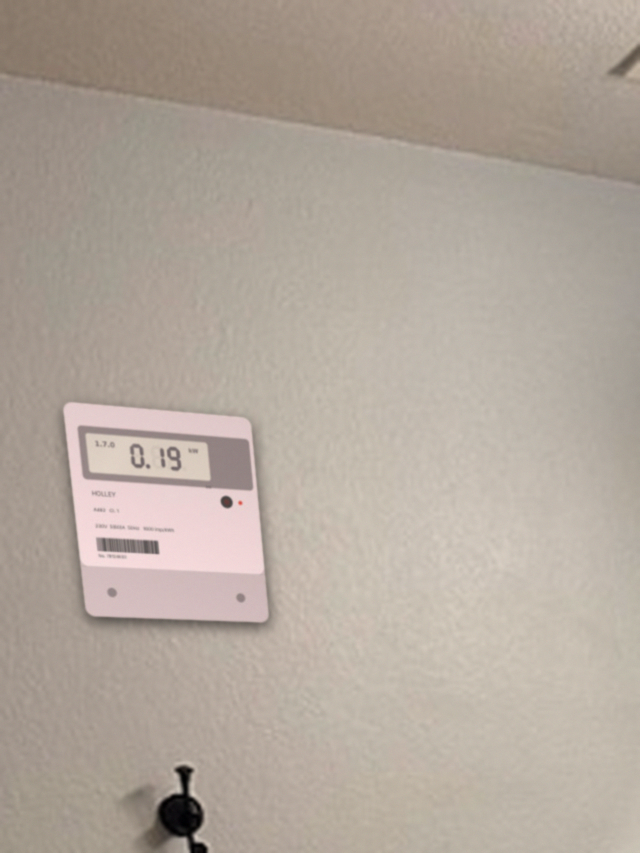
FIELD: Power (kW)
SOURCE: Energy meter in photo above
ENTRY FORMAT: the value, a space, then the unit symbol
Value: 0.19 kW
